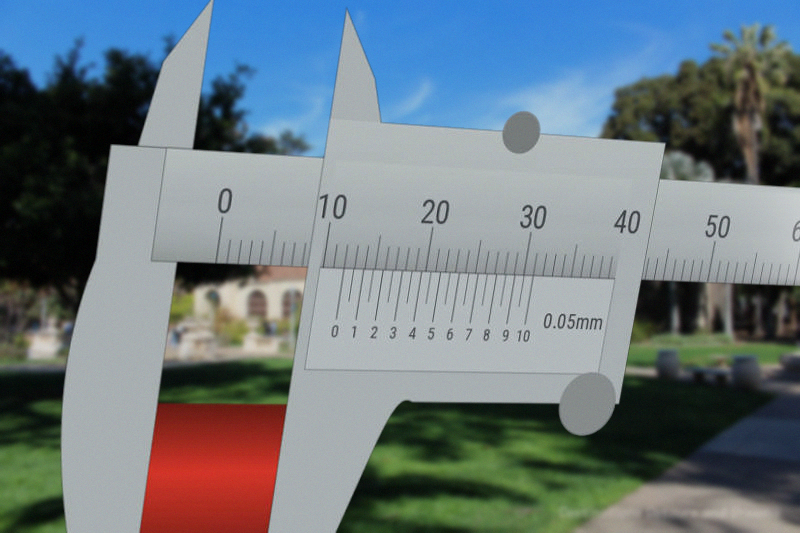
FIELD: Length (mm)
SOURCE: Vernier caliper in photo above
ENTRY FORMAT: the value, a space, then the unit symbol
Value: 12.0 mm
